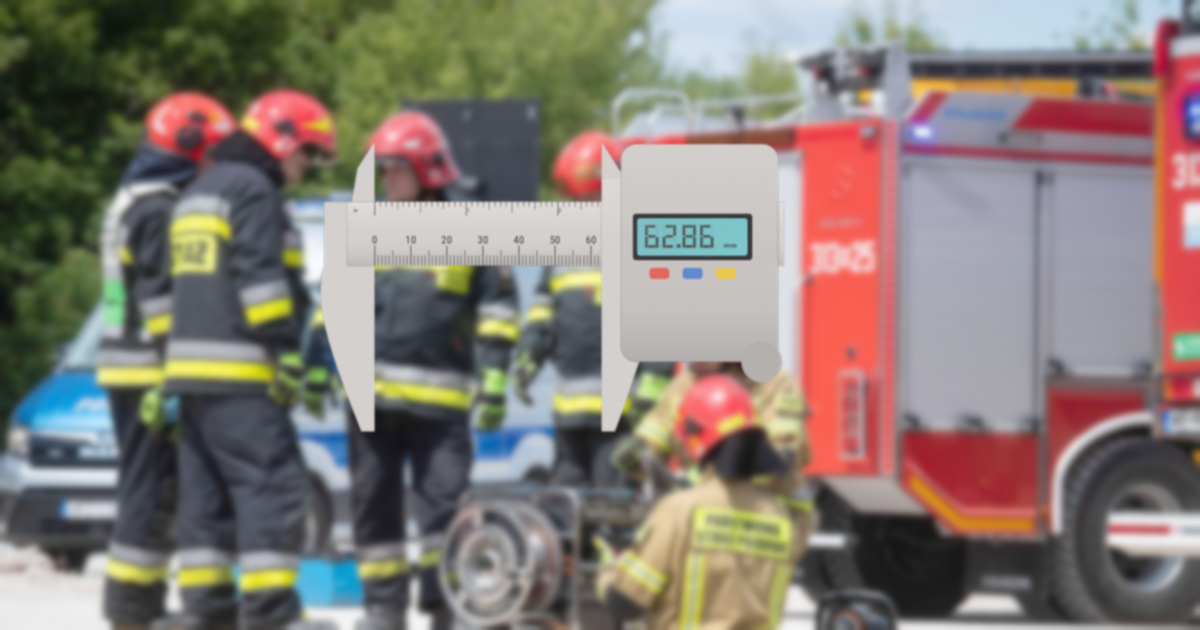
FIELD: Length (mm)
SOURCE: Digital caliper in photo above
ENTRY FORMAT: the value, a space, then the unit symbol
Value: 62.86 mm
